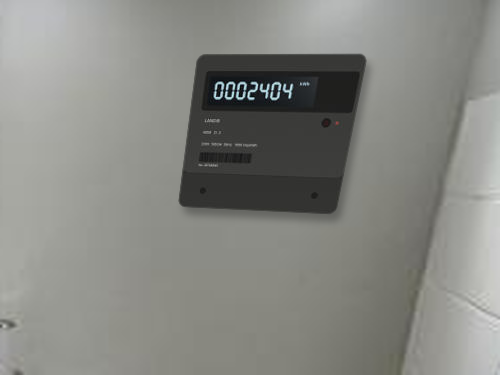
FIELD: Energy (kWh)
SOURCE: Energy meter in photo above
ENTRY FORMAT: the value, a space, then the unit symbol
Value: 2404 kWh
